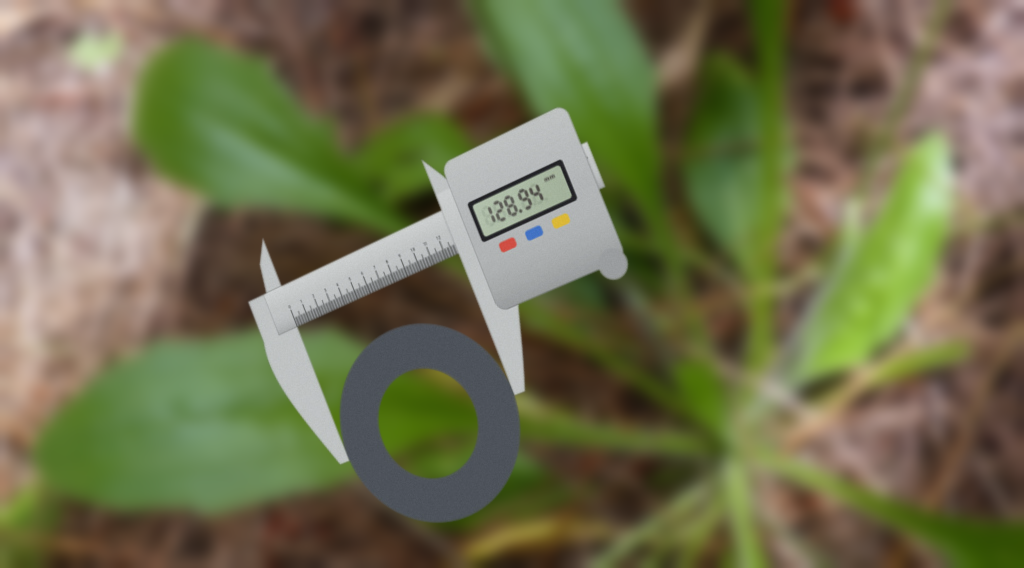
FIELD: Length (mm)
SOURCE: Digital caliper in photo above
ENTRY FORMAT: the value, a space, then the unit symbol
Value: 128.94 mm
